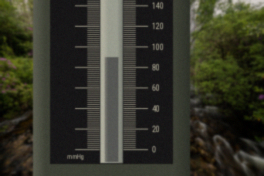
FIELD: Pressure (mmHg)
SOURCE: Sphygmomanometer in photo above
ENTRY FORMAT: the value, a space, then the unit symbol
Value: 90 mmHg
